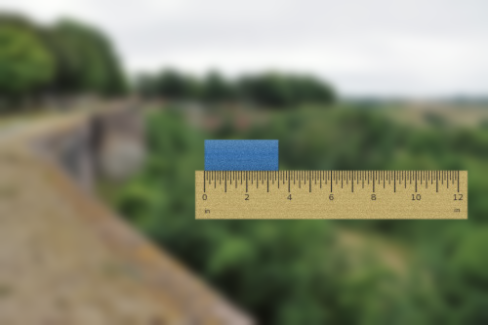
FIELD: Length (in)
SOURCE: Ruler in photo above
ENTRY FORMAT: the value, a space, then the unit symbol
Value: 3.5 in
